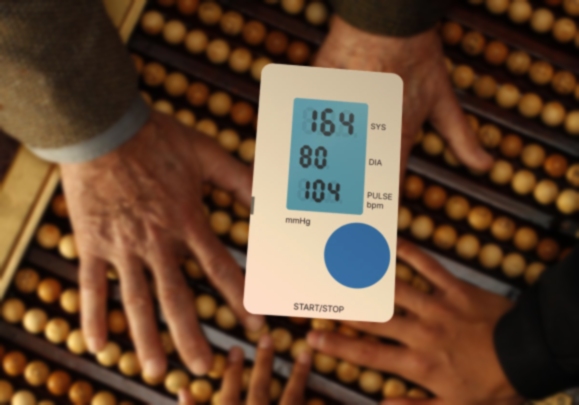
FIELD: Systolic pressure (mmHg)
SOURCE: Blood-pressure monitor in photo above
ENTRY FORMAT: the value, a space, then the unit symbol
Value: 164 mmHg
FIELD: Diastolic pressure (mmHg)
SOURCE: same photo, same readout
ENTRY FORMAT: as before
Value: 80 mmHg
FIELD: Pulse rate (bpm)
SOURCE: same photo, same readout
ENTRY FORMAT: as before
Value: 104 bpm
